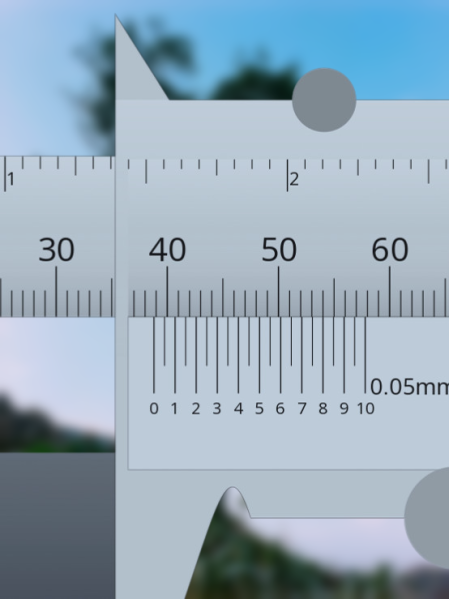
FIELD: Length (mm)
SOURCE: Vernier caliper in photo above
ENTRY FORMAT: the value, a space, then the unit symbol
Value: 38.8 mm
